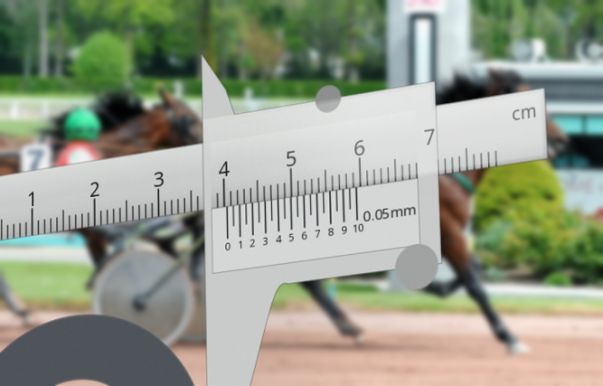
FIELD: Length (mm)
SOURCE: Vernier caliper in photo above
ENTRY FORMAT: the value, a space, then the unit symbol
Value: 40.4 mm
